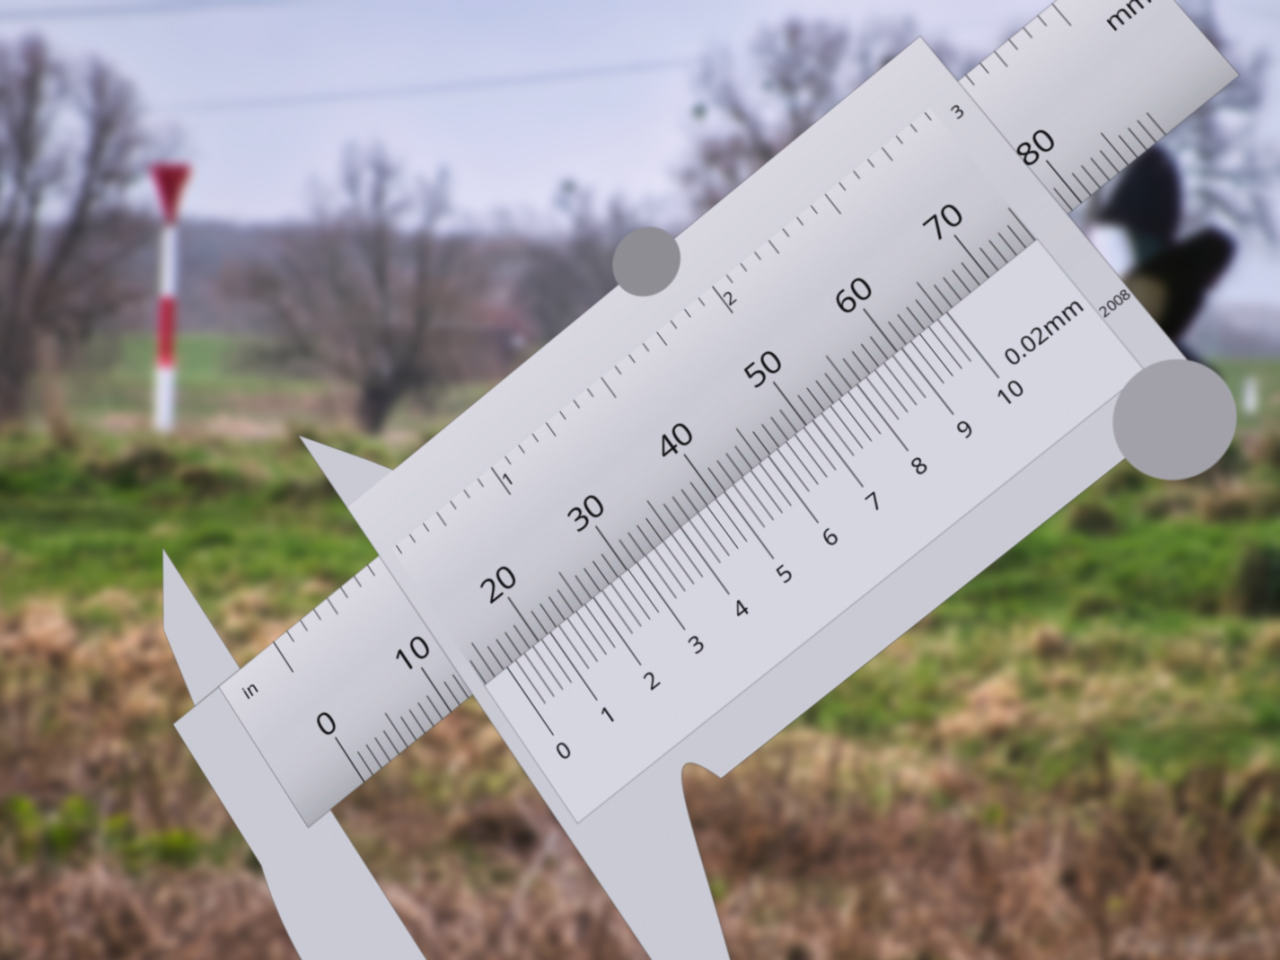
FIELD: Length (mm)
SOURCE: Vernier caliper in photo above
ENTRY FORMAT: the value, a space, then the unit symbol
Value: 16.4 mm
